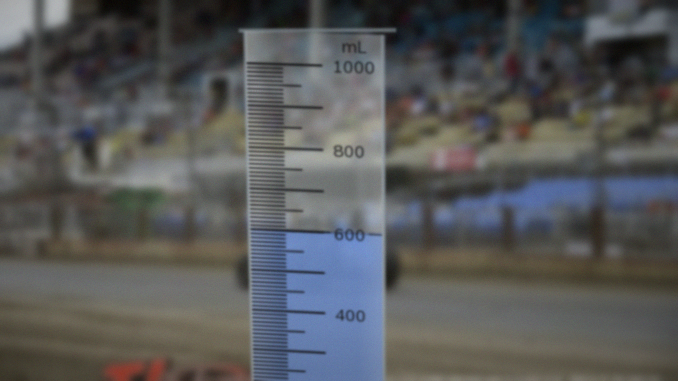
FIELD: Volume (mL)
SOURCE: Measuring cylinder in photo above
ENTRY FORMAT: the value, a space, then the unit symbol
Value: 600 mL
